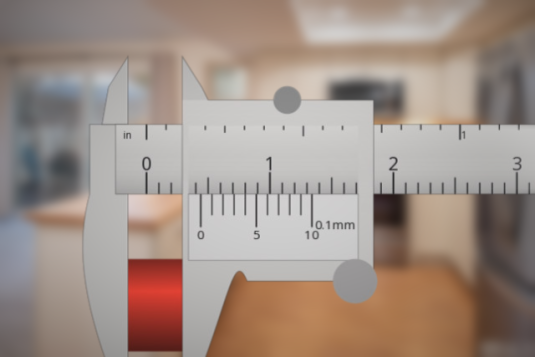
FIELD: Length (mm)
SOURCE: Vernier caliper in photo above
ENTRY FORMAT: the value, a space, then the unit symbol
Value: 4.4 mm
